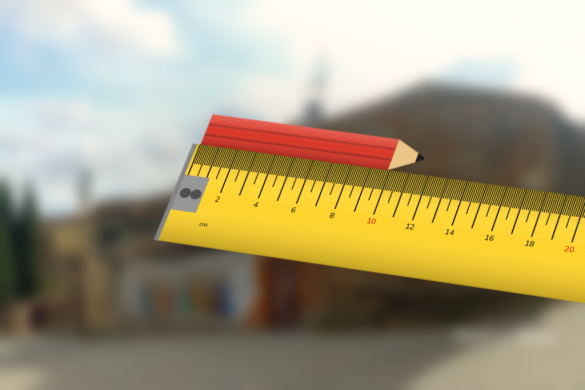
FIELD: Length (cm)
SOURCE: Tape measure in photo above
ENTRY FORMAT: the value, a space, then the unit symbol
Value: 11.5 cm
